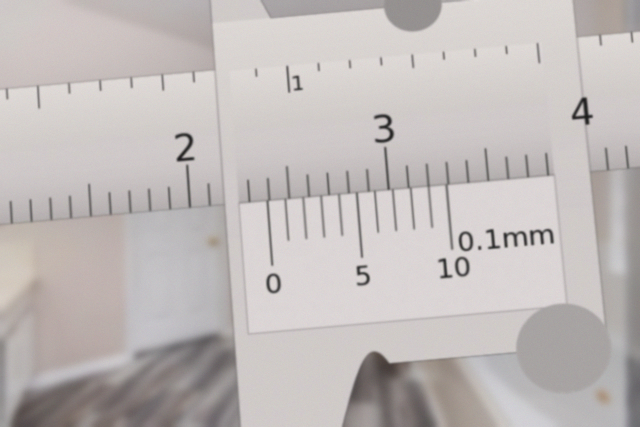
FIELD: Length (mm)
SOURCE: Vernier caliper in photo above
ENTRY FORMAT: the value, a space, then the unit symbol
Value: 23.9 mm
